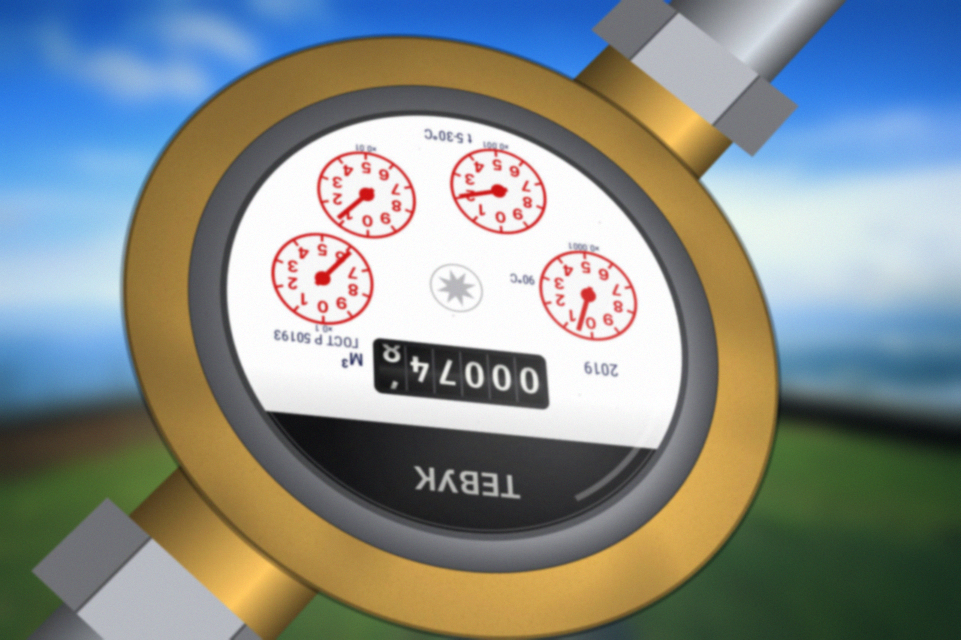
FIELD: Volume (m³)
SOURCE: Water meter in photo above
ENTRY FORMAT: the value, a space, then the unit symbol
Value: 747.6120 m³
